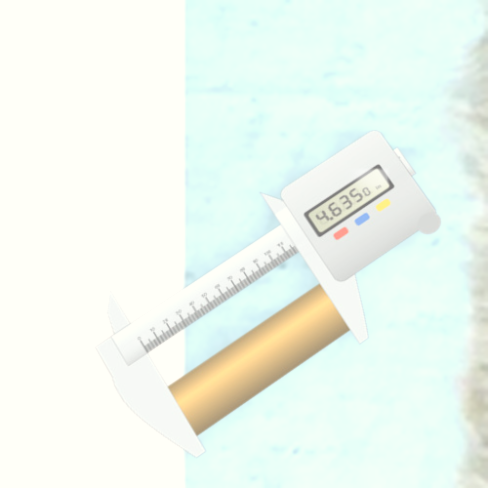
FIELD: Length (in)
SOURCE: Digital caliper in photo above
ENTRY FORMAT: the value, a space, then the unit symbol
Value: 4.6350 in
